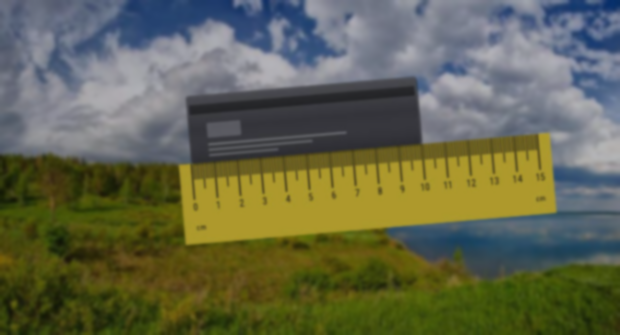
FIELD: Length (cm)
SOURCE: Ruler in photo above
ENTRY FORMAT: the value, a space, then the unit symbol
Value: 10 cm
